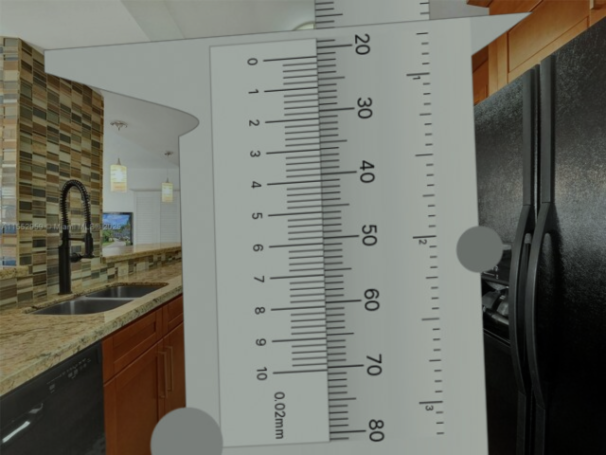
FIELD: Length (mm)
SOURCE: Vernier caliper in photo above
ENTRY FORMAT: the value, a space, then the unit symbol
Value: 21.4 mm
